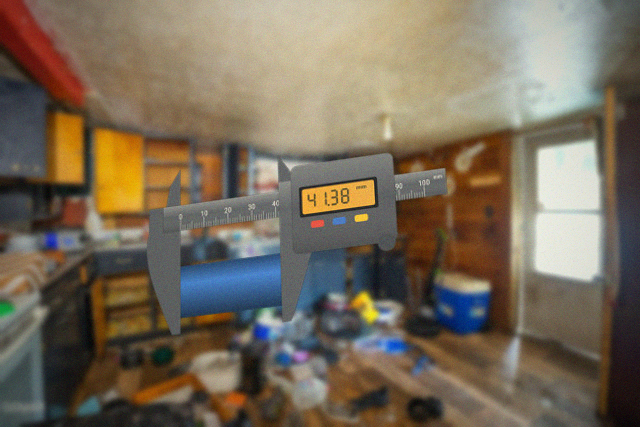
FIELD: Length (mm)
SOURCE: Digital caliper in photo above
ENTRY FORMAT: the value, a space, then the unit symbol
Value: 41.38 mm
